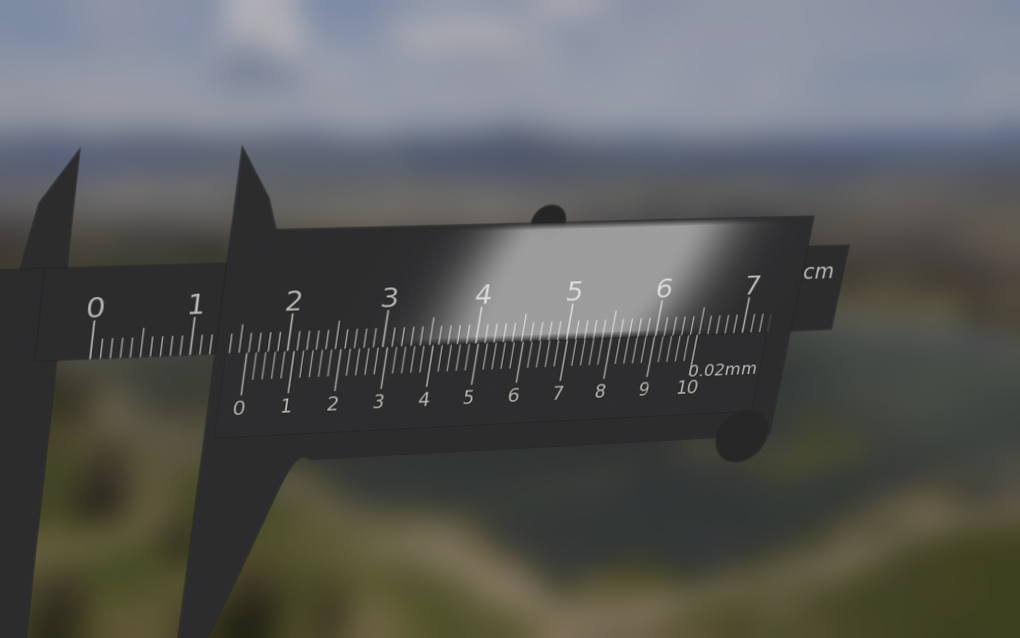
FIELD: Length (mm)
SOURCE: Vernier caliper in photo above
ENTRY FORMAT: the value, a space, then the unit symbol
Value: 15.8 mm
